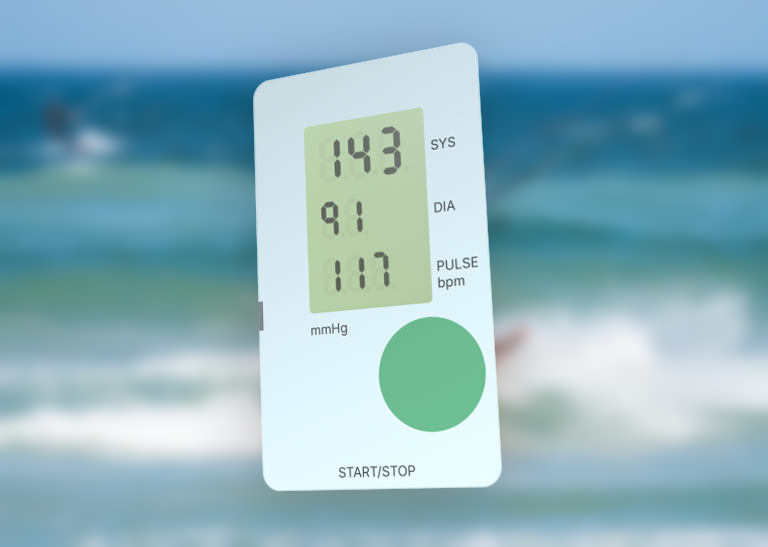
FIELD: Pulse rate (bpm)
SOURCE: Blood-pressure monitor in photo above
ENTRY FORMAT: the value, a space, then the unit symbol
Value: 117 bpm
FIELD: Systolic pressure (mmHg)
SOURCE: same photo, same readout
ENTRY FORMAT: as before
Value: 143 mmHg
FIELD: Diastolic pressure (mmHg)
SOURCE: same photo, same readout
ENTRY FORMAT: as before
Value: 91 mmHg
